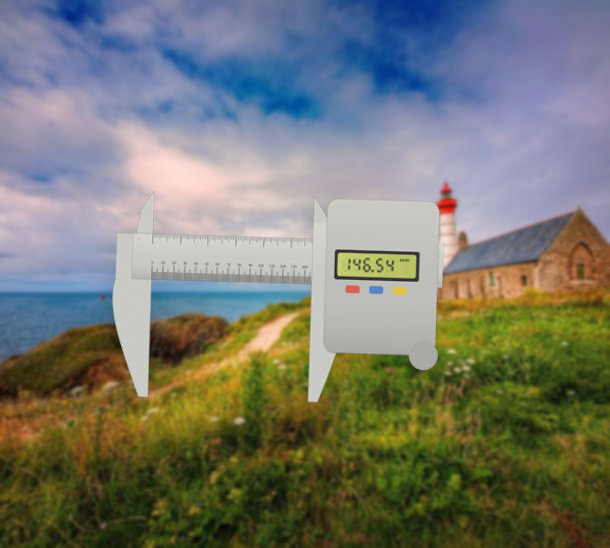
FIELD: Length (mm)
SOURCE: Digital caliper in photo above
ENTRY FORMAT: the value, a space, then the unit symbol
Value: 146.54 mm
